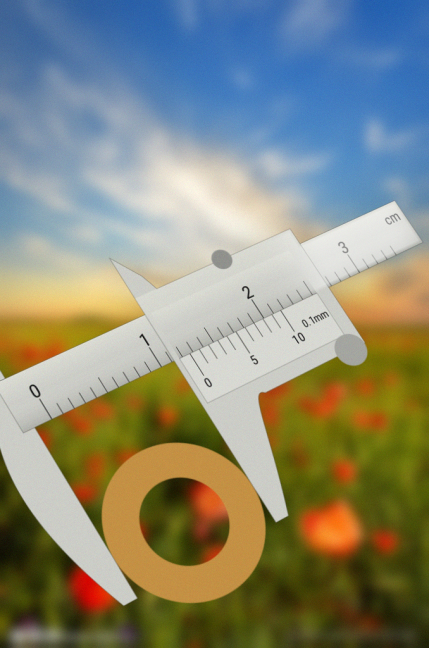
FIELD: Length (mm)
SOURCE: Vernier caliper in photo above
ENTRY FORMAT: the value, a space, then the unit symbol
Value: 12.7 mm
